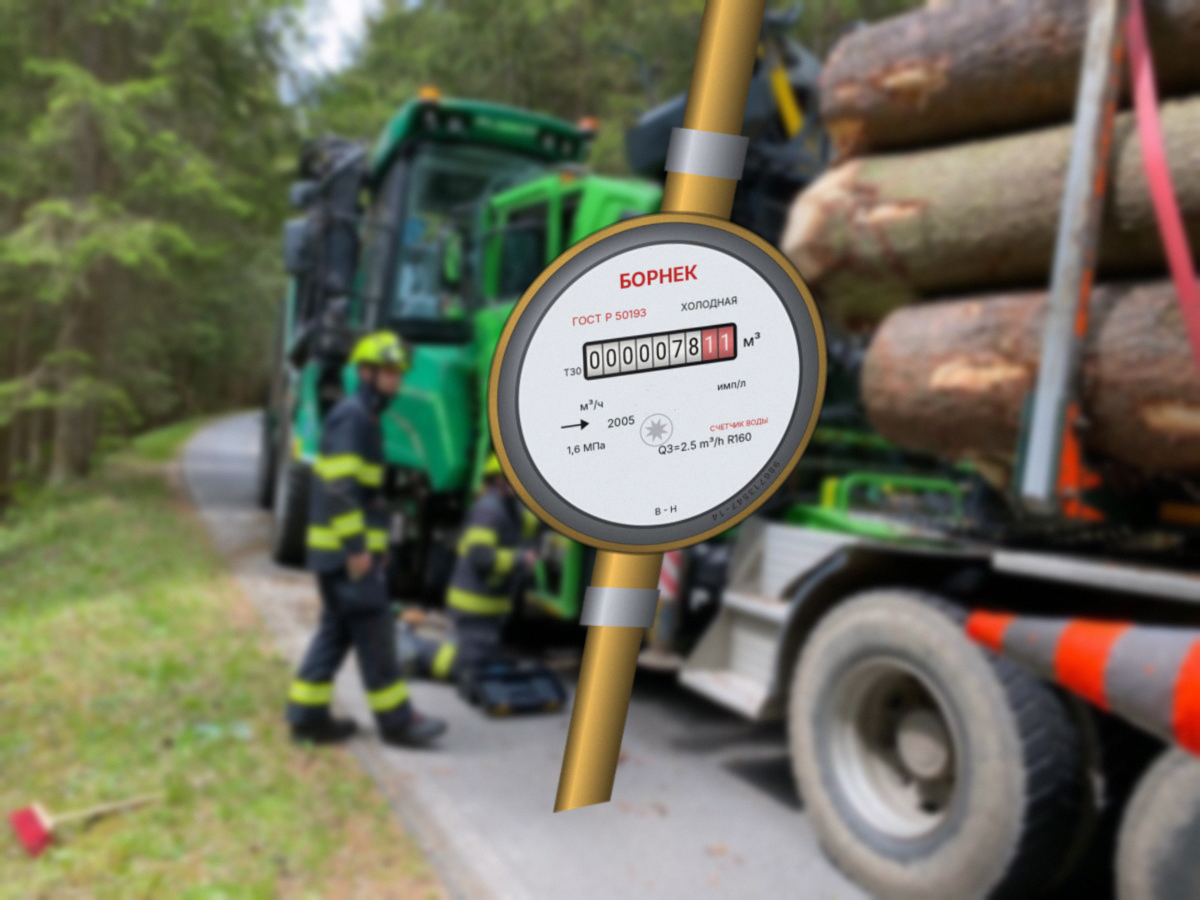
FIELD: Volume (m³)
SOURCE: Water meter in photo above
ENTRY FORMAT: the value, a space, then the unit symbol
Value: 78.11 m³
